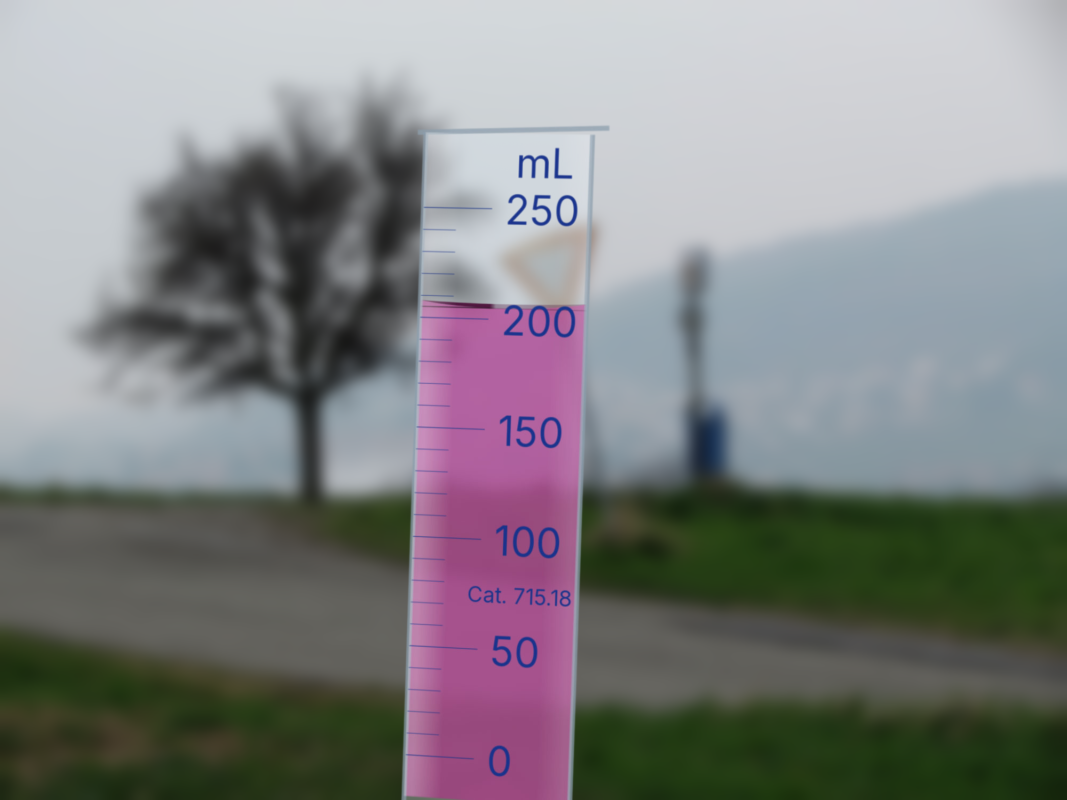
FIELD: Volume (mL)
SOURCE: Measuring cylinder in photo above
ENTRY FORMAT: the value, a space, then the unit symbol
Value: 205 mL
